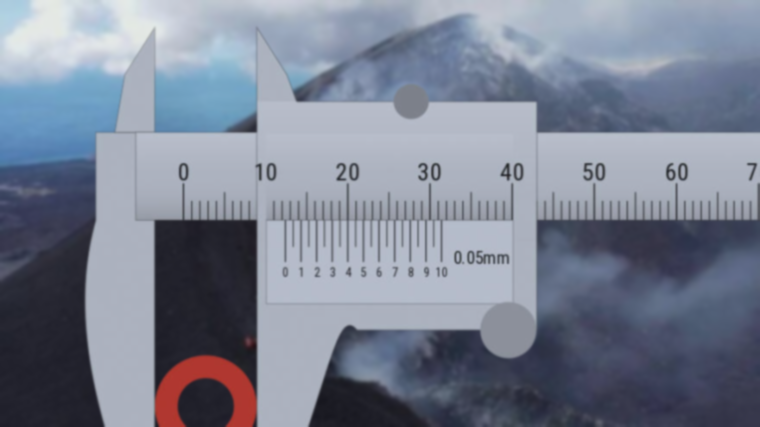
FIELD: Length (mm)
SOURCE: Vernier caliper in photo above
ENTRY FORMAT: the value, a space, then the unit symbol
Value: 12.4 mm
